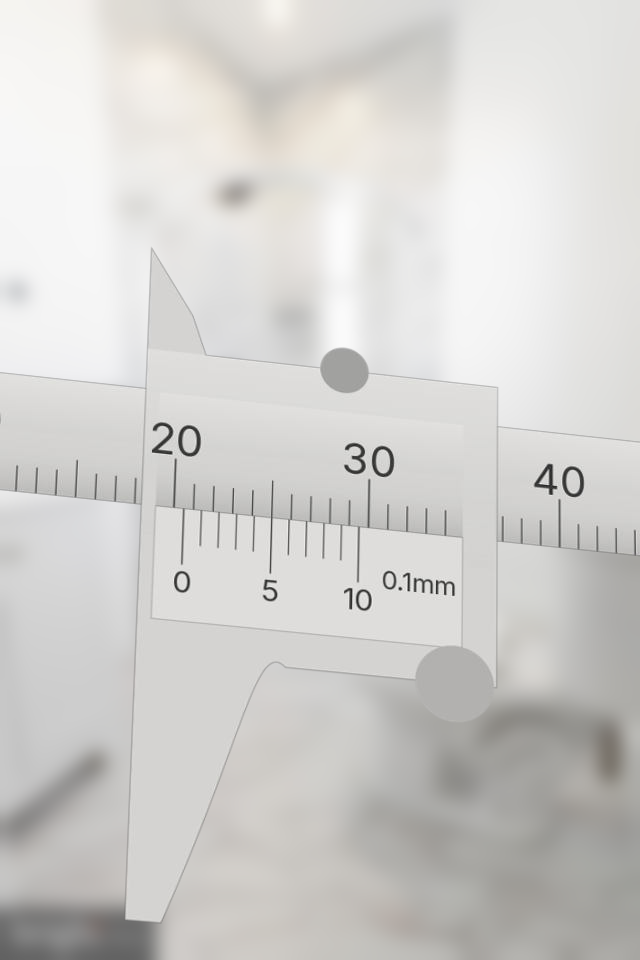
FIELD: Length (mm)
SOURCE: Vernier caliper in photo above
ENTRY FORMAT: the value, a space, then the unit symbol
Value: 20.5 mm
